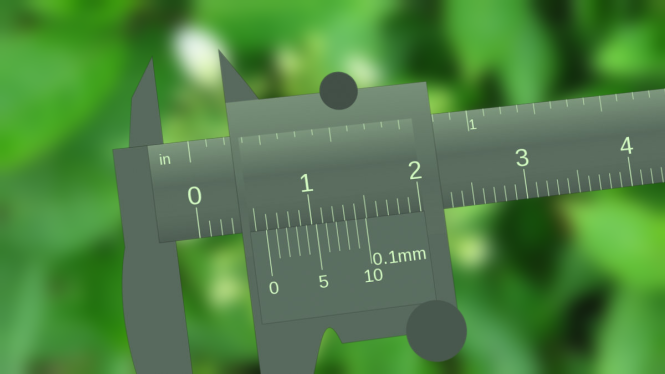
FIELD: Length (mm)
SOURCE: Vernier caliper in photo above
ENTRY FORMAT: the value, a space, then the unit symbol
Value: 5.9 mm
